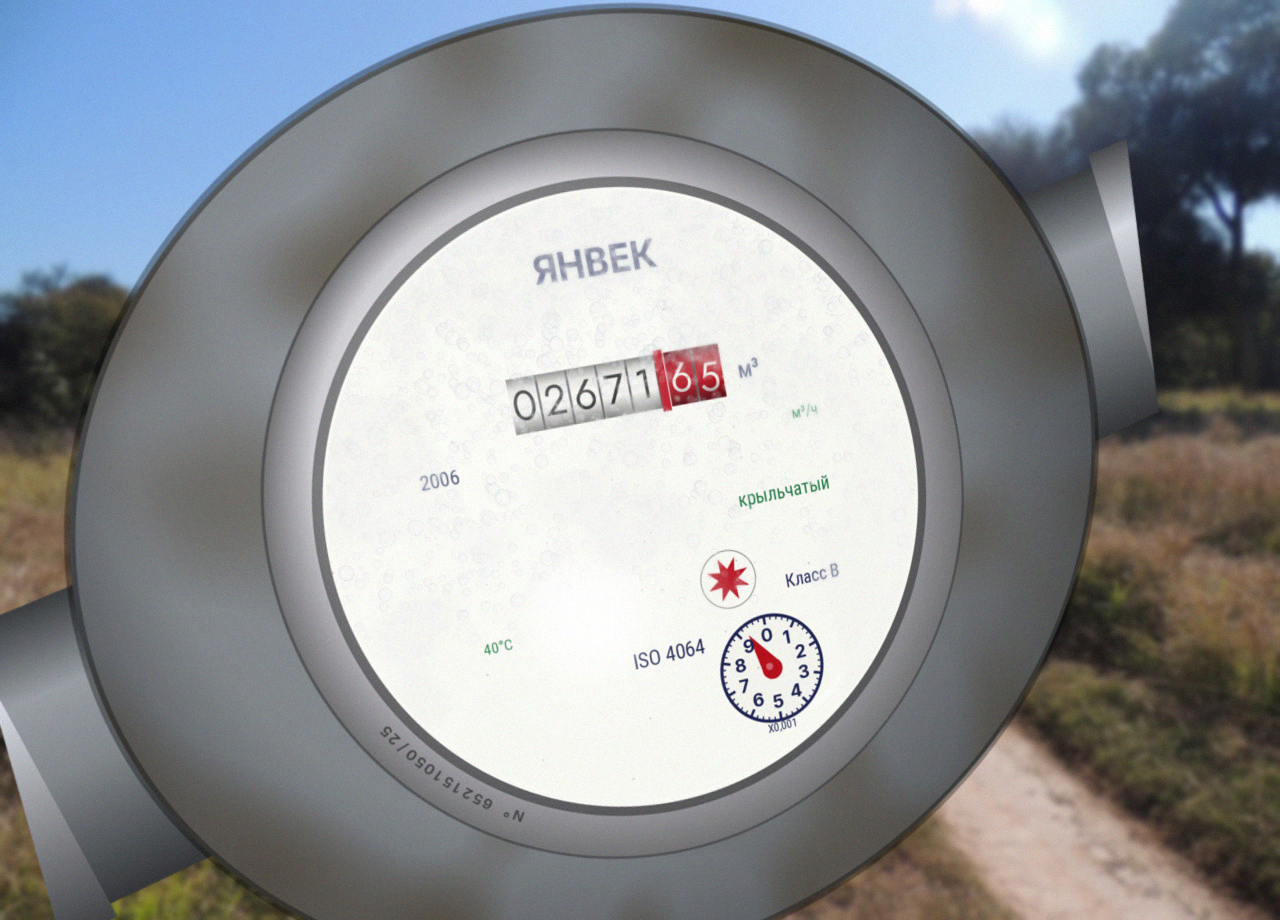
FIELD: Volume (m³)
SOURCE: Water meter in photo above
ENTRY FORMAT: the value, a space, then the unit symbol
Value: 2671.649 m³
